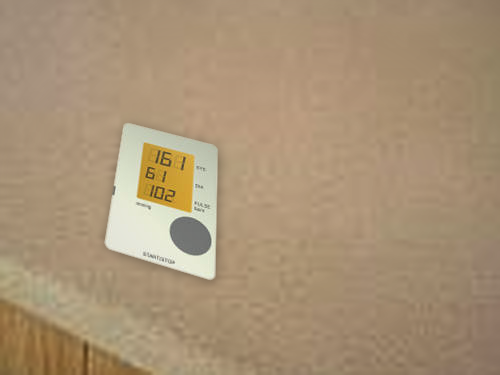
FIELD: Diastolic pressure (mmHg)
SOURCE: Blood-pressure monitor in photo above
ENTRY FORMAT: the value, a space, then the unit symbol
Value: 61 mmHg
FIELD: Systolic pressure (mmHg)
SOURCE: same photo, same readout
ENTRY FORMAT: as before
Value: 161 mmHg
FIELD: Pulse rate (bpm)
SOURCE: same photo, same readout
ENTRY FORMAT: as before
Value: 102 bpm
